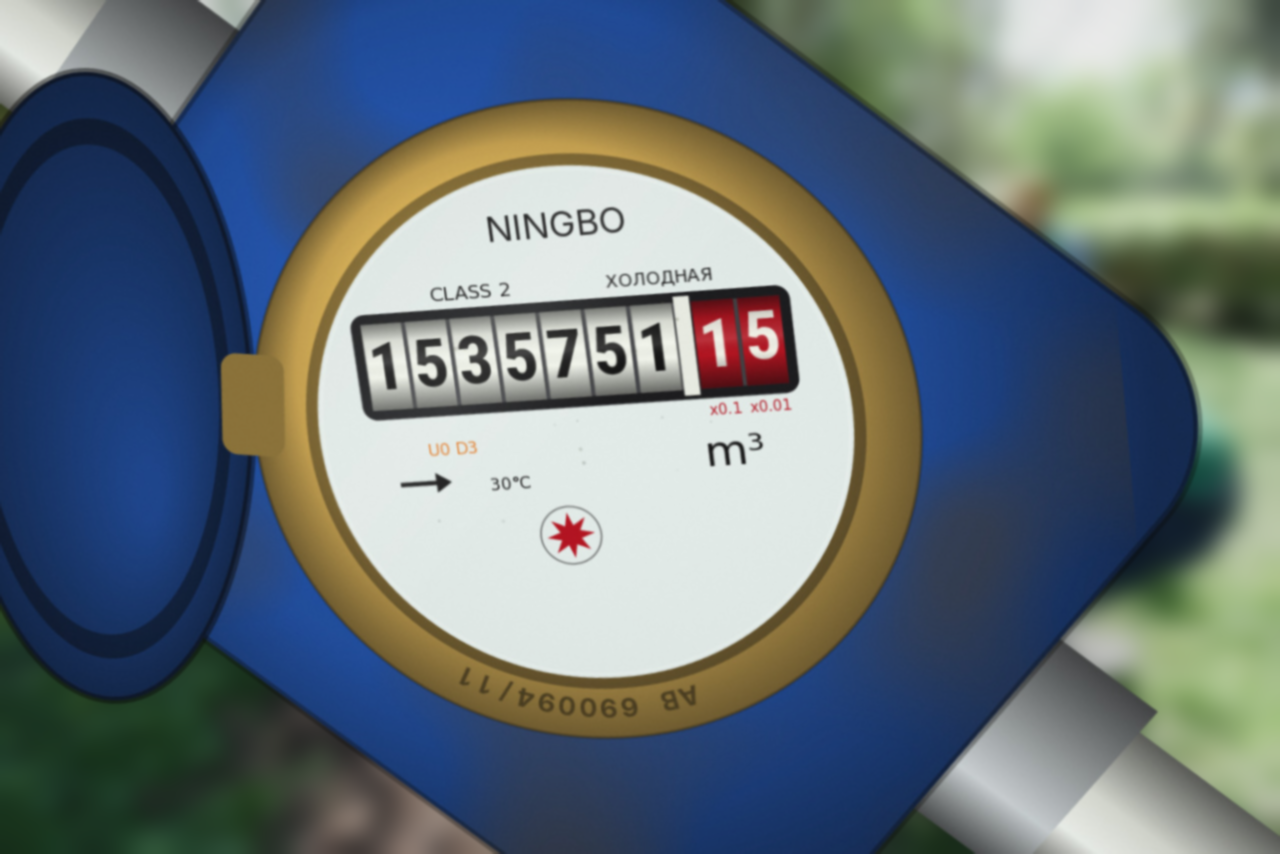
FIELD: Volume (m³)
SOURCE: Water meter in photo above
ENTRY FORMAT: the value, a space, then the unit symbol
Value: 1535751.15 m³
